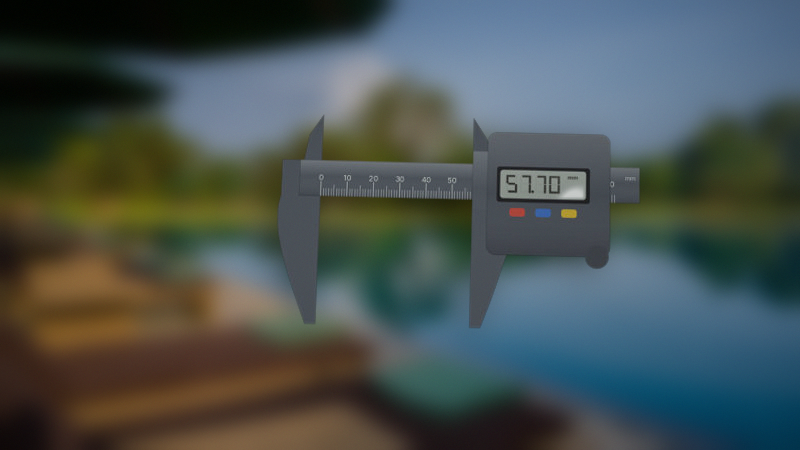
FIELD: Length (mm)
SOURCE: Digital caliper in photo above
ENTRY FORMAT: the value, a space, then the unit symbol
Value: 57.70 mm
